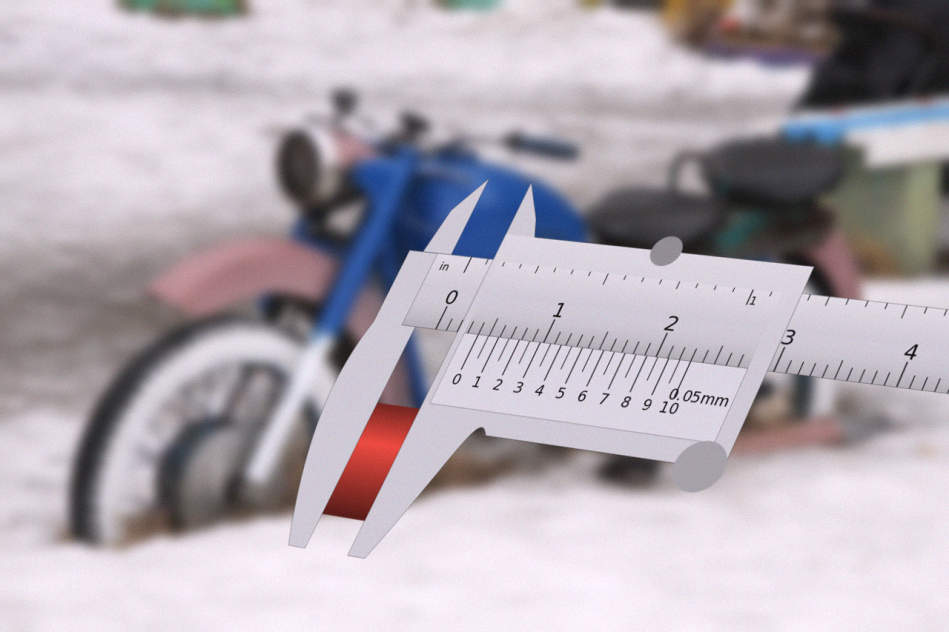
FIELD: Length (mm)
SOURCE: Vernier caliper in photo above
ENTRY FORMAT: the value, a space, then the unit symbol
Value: 4.0 mm
